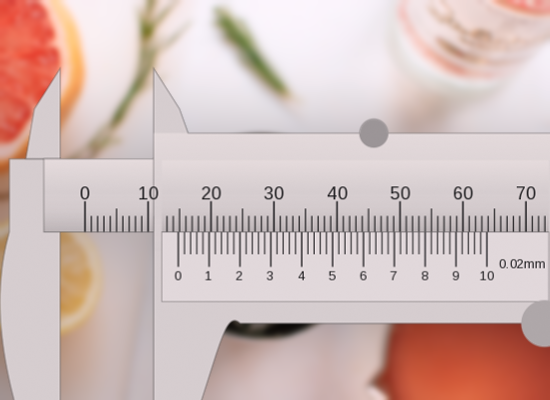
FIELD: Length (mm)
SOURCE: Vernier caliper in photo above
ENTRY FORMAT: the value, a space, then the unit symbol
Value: 14.8 mm
